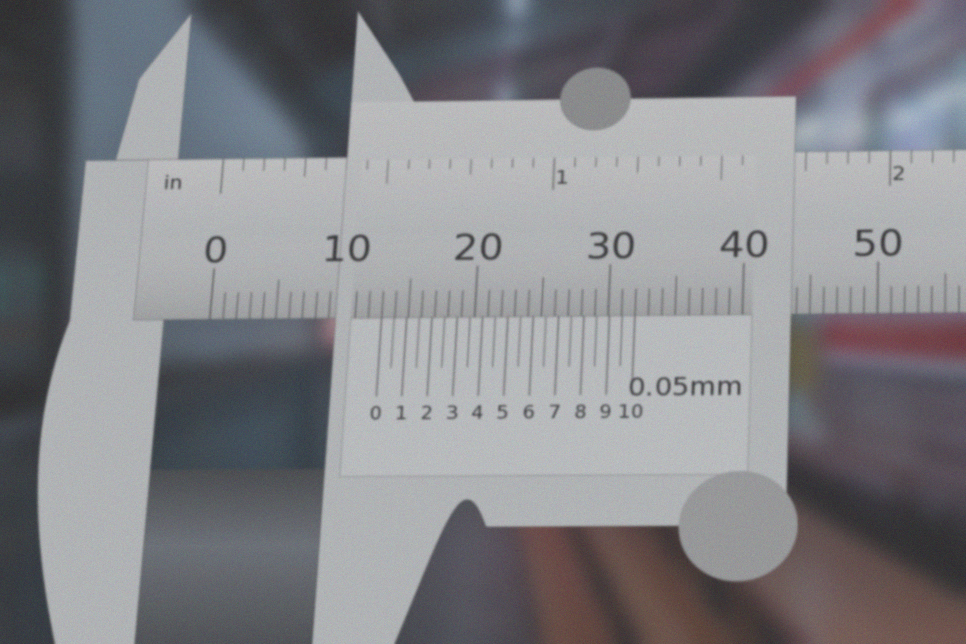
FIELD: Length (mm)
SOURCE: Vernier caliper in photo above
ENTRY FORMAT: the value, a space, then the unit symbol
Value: 13.0 mm
